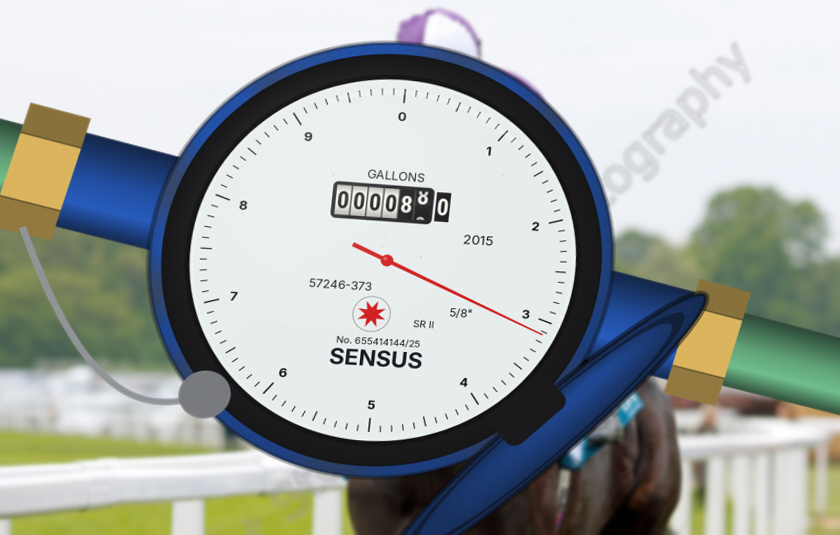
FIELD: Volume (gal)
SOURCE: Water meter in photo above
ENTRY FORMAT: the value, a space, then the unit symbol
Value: 883.1 gal
